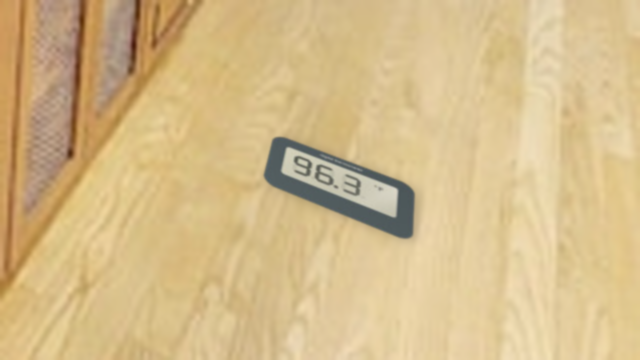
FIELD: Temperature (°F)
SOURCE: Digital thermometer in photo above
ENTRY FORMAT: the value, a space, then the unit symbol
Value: 96.3 °F
